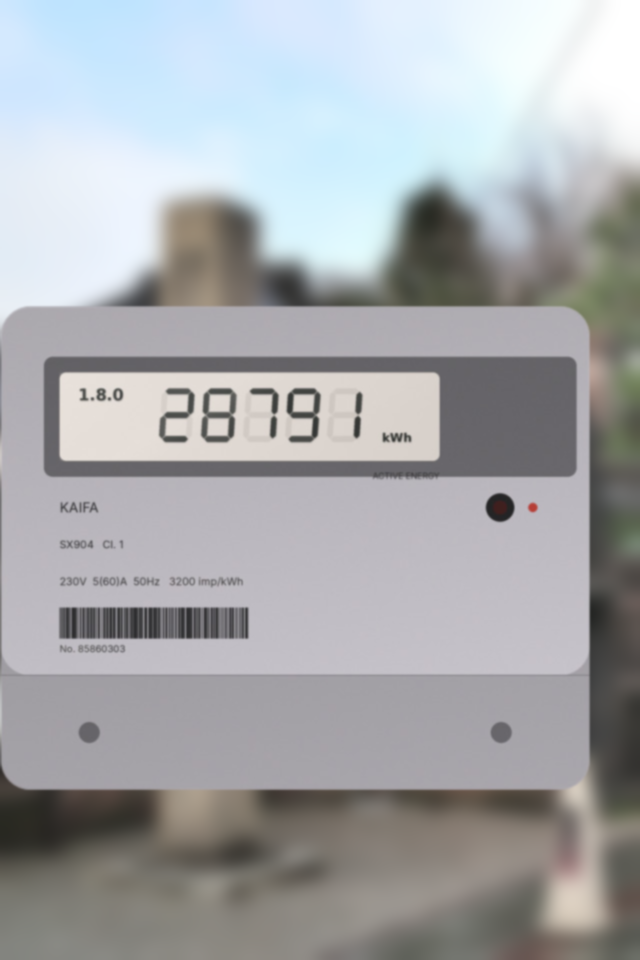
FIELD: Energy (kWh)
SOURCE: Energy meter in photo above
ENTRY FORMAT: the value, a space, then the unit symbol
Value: 28791 kWh
